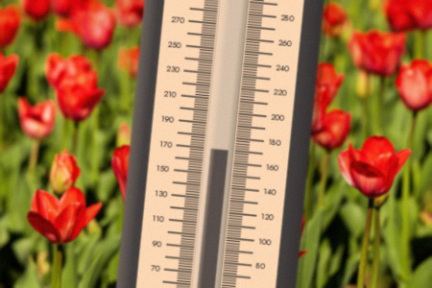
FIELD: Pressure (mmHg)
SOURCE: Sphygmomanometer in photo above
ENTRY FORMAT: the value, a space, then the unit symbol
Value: 170 mmHg
